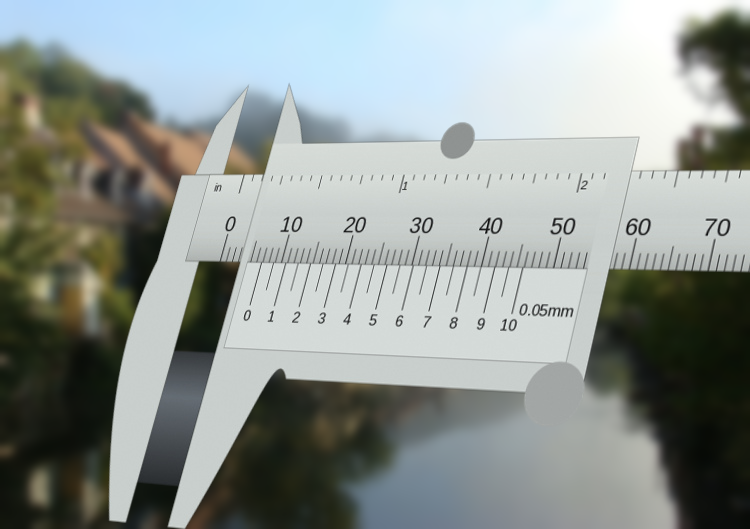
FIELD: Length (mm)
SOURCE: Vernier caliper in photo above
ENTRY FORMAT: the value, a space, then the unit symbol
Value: 6.8 mm
